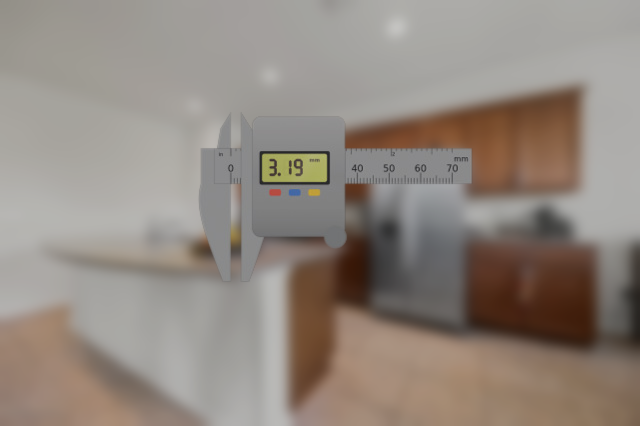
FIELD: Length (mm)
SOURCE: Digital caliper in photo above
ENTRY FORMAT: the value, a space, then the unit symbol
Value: 3.19 mm
